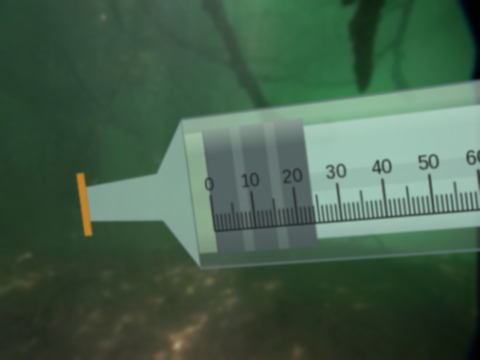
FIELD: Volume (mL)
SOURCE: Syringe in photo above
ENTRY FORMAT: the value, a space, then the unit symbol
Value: 0 mL
